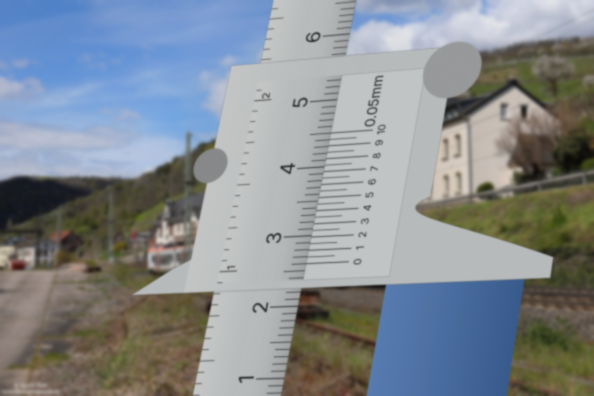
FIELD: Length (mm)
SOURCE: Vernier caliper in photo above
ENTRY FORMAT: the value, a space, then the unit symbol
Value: 26.0 mm
